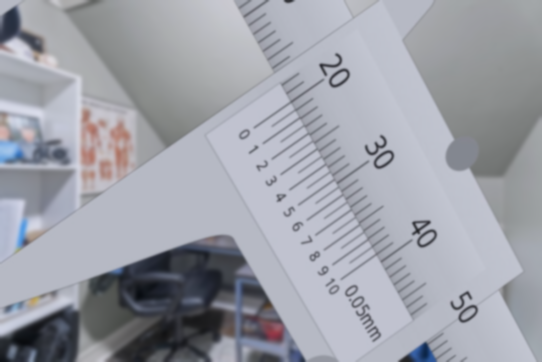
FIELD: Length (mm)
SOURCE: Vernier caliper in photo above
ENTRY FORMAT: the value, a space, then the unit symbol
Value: 20.0 mm
